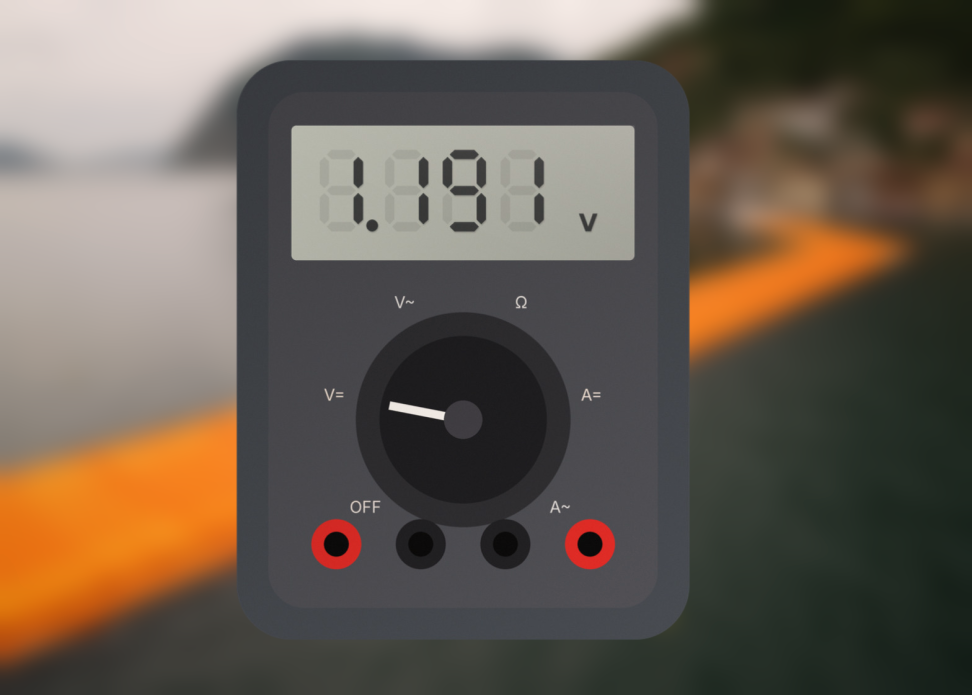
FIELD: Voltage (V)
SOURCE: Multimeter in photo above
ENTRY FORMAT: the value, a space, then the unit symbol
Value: 1.191 V
